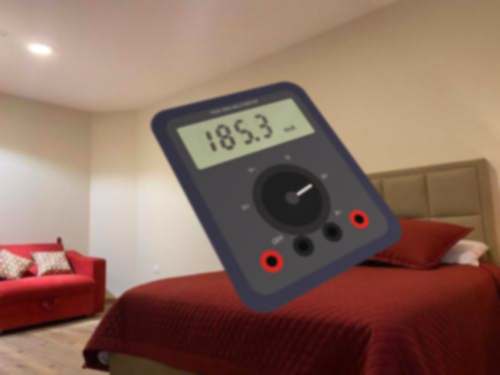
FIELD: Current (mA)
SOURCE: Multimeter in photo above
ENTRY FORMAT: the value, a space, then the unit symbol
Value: 185.3 mA
